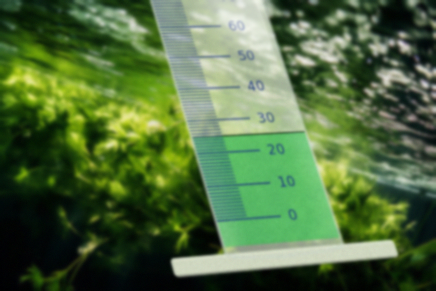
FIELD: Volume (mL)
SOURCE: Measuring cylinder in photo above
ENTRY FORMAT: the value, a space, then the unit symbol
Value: 25 mL
